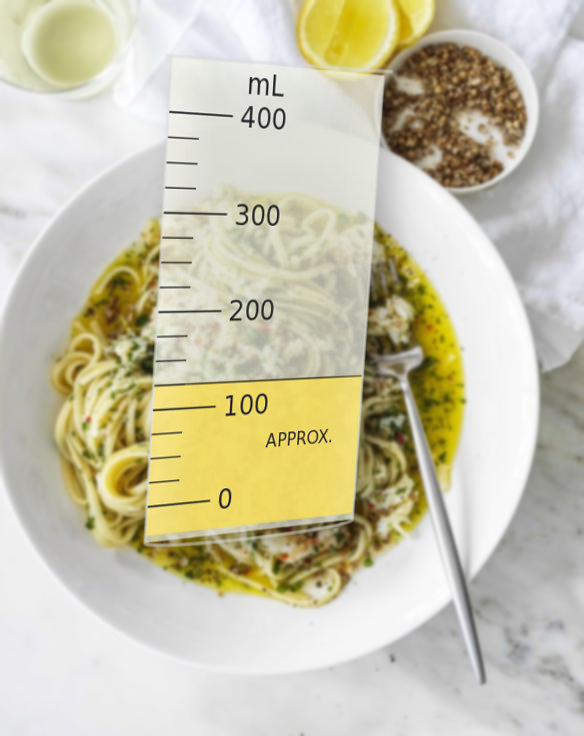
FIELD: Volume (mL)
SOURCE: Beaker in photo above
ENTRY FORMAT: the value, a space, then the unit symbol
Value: 125 mL
